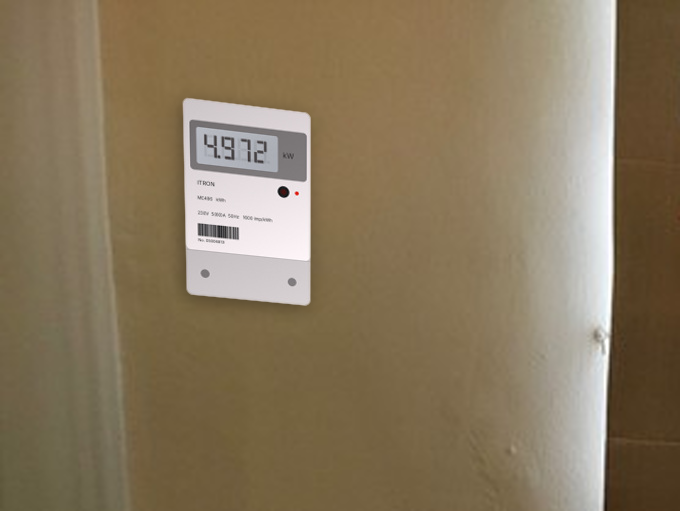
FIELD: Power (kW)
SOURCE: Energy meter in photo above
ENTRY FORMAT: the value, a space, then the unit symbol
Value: 4.972 kW
